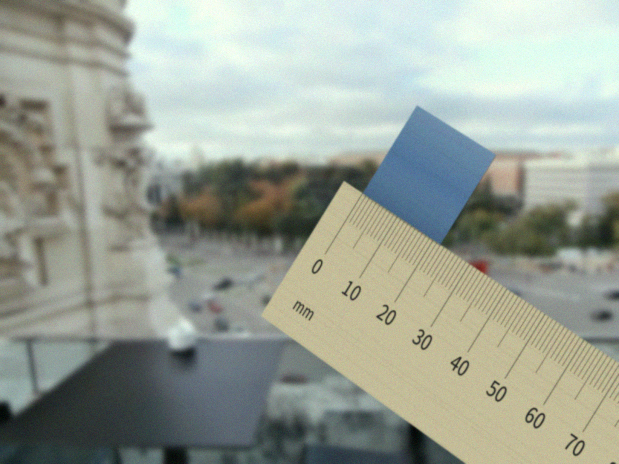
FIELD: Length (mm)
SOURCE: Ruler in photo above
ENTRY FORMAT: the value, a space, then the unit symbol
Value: 22 mm
